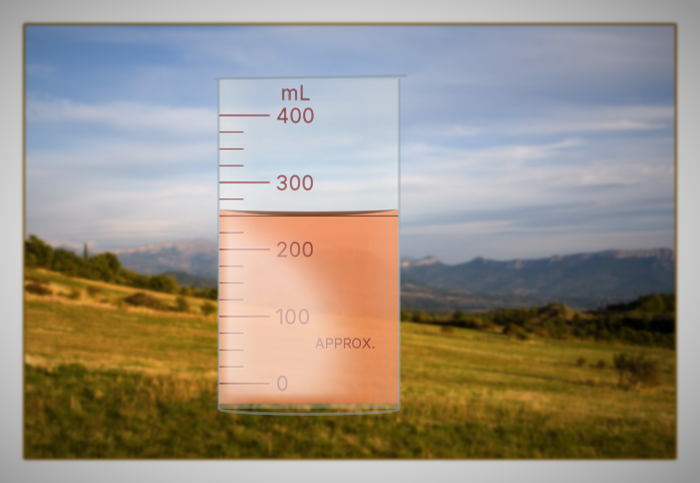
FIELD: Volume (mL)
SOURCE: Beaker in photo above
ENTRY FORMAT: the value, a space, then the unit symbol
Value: 250 mL
